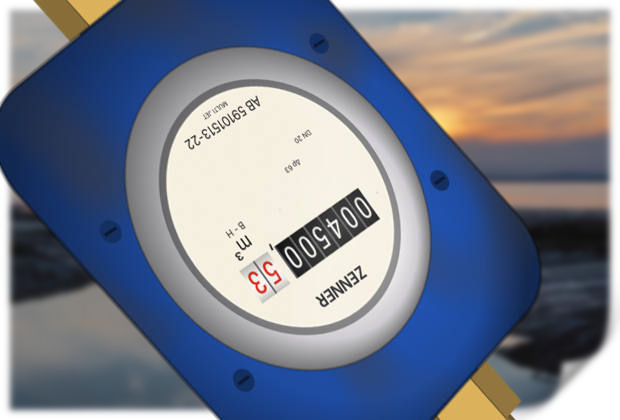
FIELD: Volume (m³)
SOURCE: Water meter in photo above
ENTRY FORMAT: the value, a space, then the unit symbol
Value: 4500.53 m³
